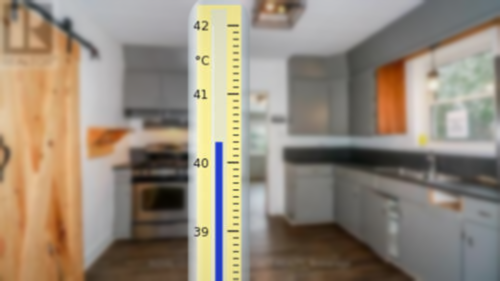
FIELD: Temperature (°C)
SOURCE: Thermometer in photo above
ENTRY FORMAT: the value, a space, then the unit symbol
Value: 40.3 °C
